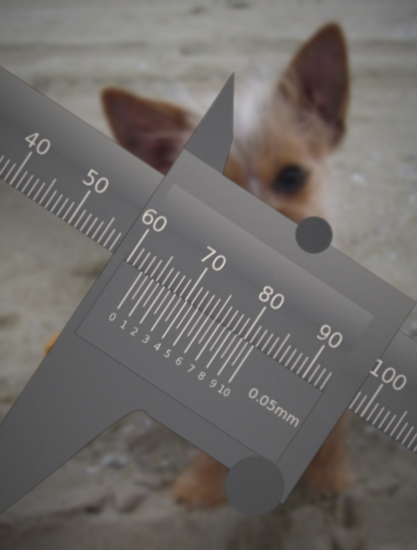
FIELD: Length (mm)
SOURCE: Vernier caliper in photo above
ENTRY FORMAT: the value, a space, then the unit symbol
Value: 62.6 mm
